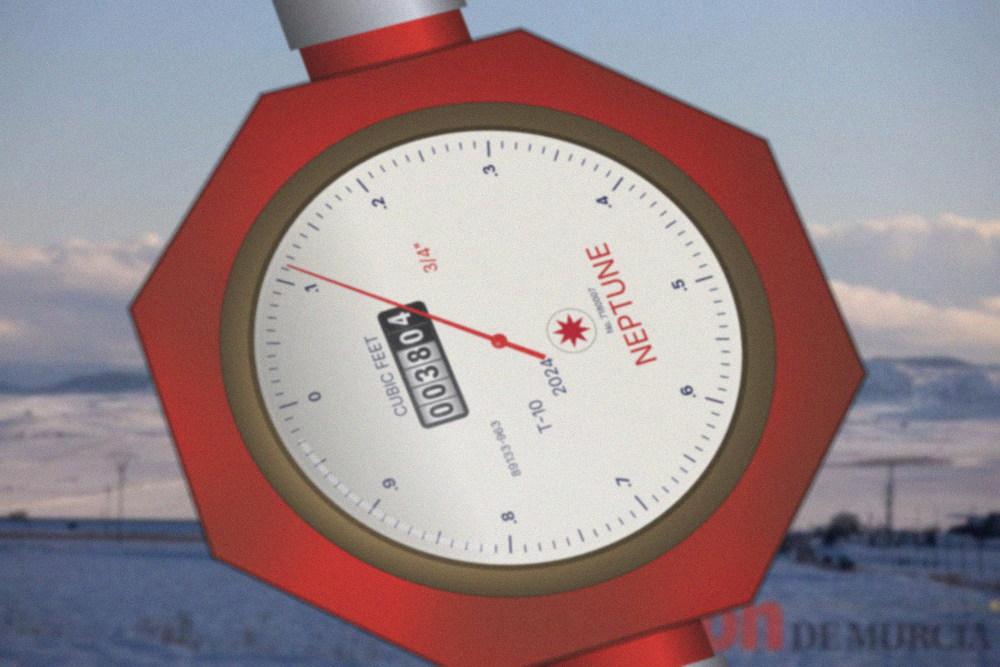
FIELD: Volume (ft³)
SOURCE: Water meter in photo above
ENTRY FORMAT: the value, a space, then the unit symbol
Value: 3804.11 ft³
